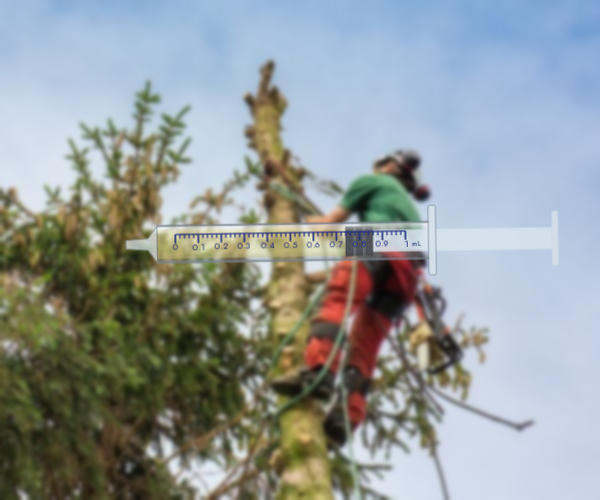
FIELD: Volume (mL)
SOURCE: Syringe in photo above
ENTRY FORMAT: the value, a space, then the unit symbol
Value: 0.74 mL
